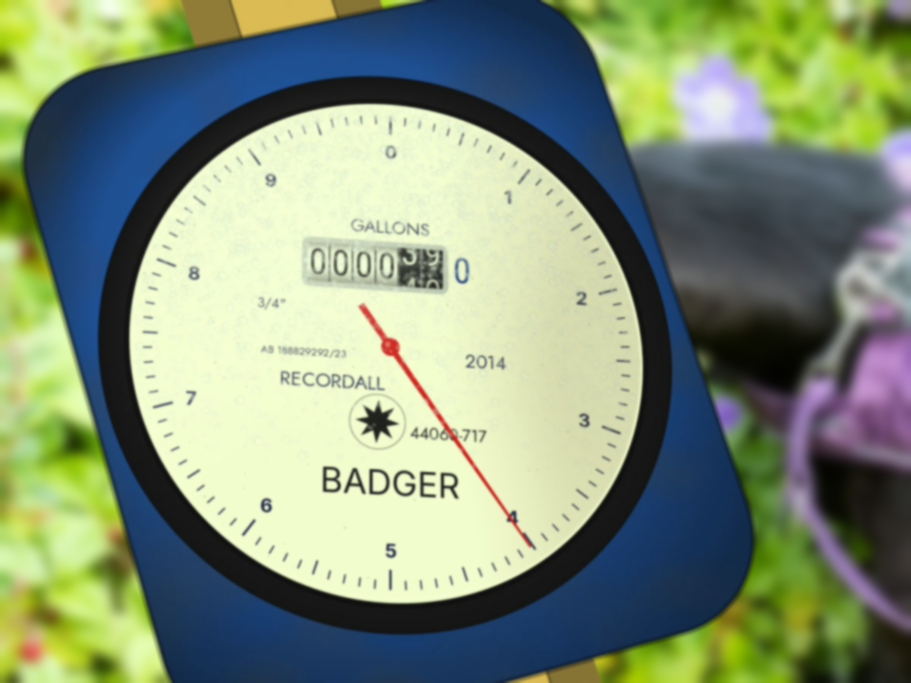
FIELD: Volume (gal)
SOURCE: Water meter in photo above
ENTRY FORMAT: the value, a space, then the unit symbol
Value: 394.0 gal
